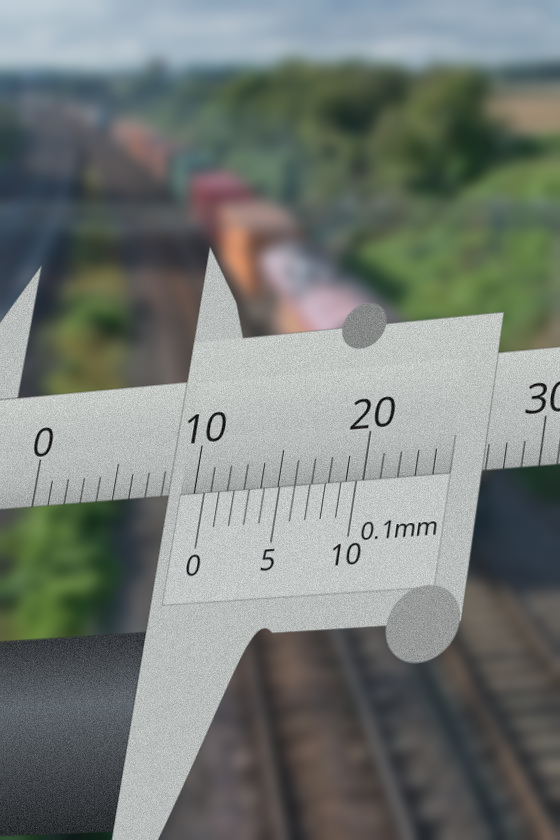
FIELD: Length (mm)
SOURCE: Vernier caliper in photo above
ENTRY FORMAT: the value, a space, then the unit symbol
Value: 10.6 mm
